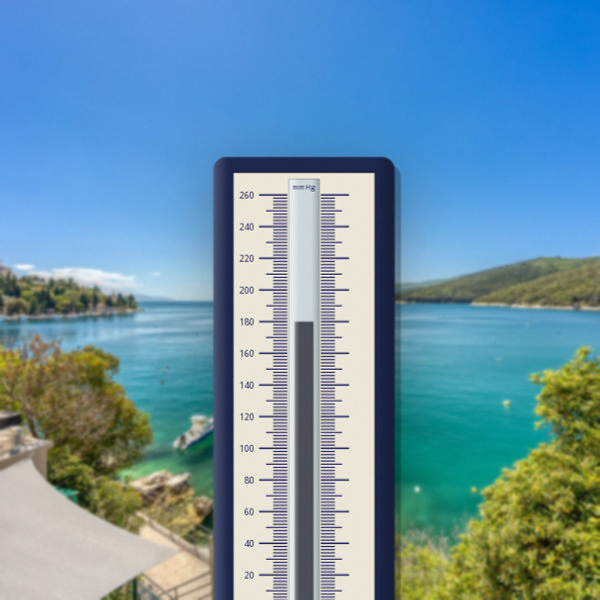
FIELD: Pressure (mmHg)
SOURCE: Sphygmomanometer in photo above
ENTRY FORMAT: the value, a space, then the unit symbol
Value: 180 mmHg
